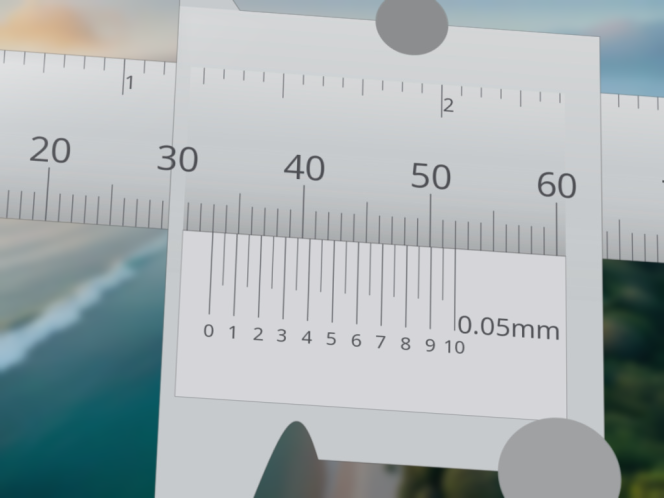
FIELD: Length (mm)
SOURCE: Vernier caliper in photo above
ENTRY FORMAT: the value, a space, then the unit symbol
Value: 33.0 mm
